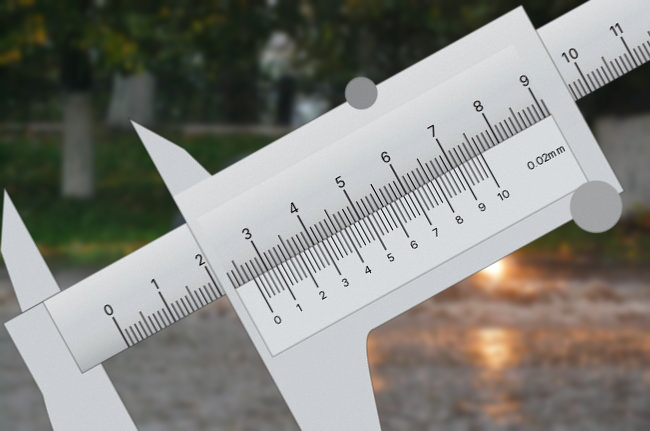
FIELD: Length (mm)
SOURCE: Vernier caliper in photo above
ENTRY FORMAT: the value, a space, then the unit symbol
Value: 27.0 mm
